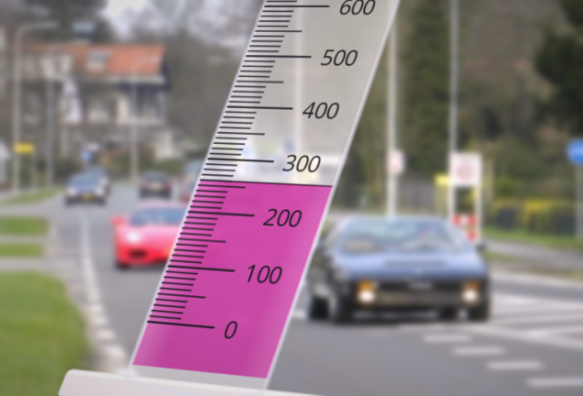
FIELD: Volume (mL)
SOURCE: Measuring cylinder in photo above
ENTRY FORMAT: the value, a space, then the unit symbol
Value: 260 mL
